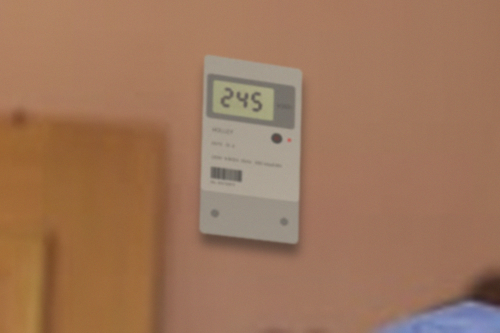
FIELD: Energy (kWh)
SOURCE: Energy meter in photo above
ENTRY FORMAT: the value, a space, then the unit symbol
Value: 245 kWh
